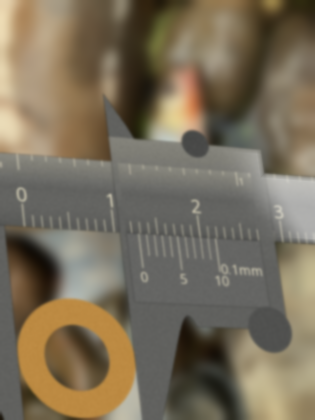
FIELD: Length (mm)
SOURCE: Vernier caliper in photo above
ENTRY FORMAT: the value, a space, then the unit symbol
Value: 12.8 mm
